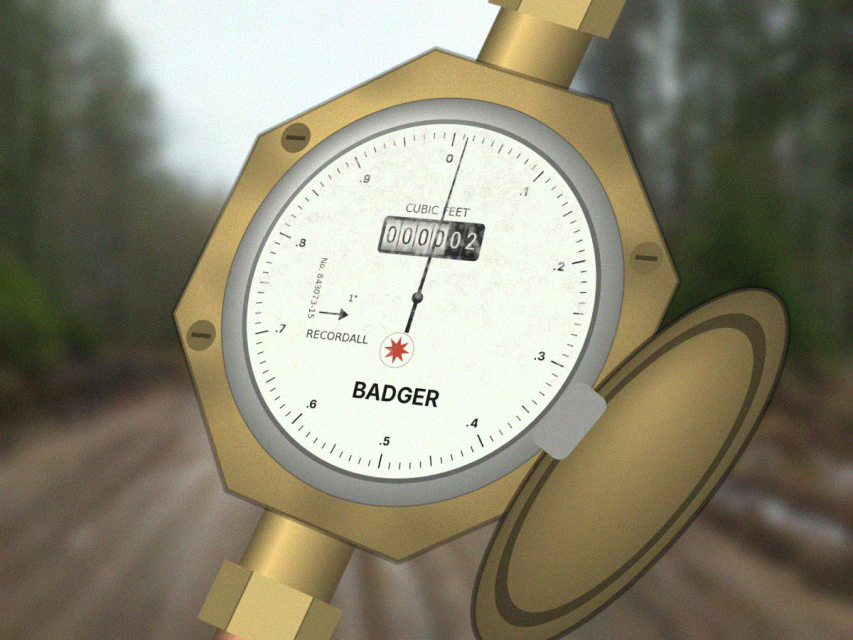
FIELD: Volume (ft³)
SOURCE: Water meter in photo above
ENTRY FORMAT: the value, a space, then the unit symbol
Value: 2.01 ft³
